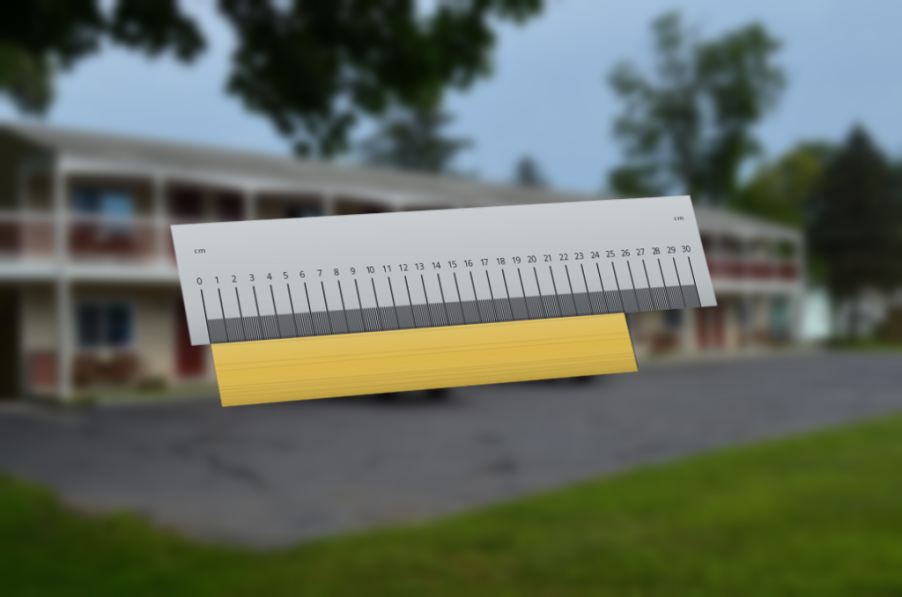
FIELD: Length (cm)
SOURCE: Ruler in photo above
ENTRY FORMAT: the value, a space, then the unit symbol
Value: 25 cm
